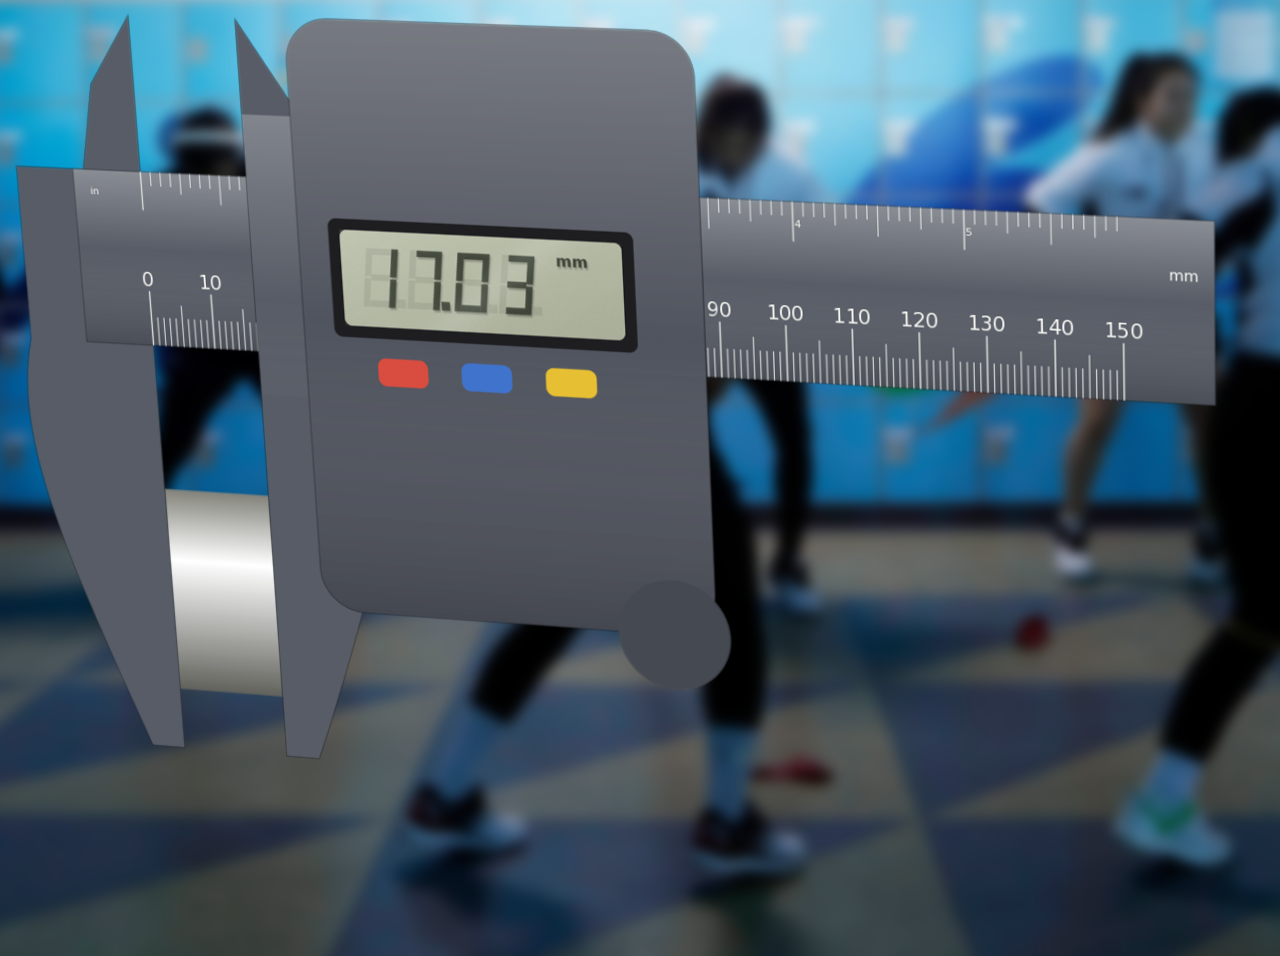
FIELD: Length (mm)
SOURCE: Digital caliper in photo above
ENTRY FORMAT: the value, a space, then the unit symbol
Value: 17.03 mm
